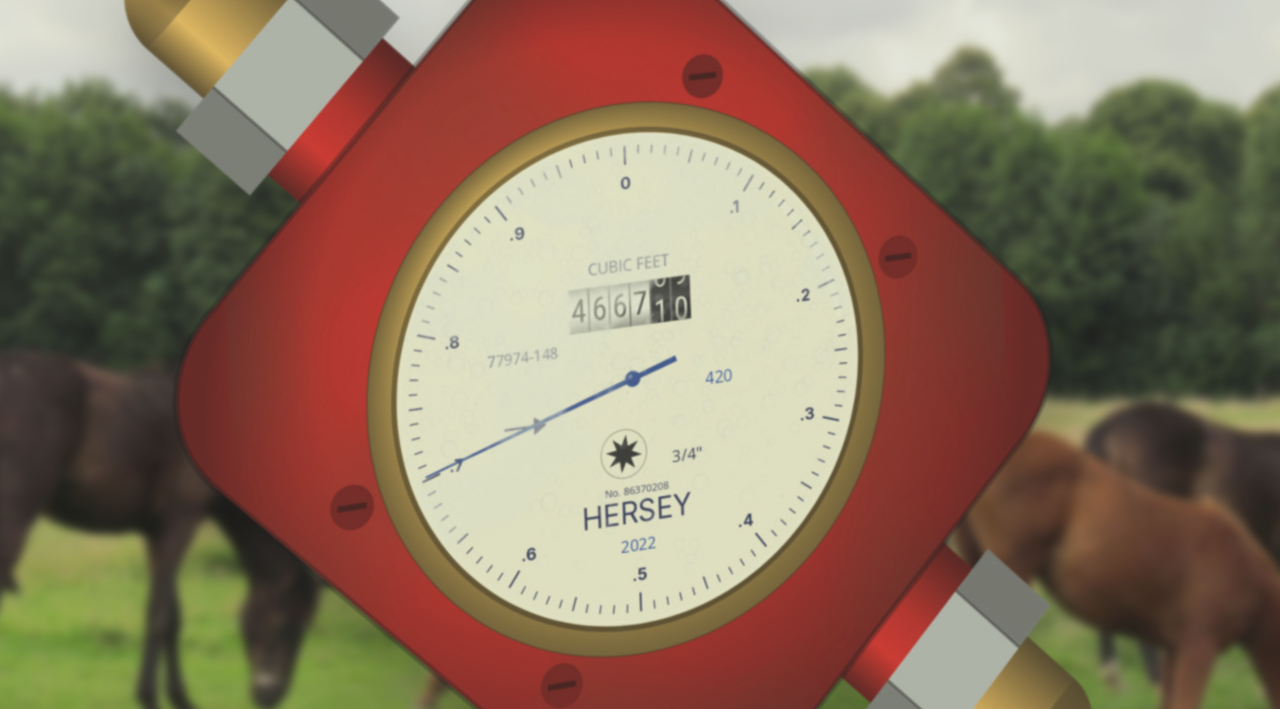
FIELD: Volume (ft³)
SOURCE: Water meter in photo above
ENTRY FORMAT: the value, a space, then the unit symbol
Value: 466709.70 ft³
